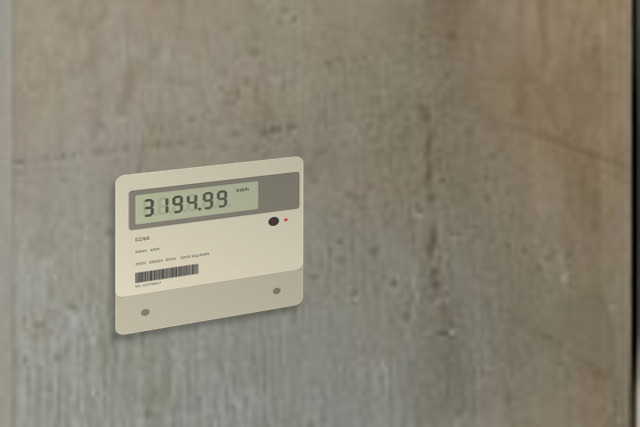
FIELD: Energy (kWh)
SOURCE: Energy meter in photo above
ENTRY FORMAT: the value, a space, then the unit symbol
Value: 3194.99 kWh
